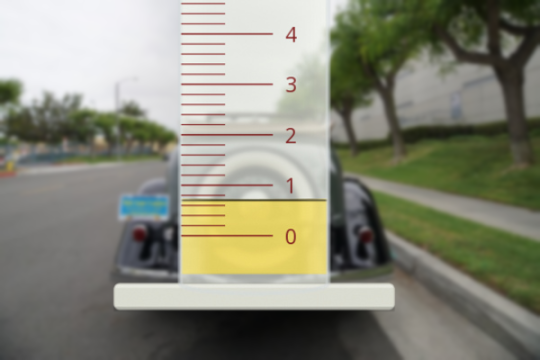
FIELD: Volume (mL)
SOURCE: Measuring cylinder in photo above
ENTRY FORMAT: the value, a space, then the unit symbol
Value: 0.7 mL
